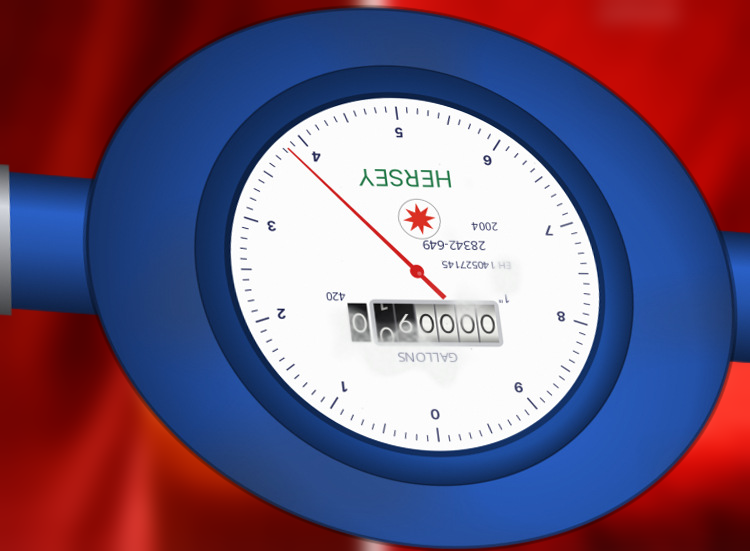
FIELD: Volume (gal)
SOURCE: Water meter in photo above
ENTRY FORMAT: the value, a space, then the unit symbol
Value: 903.8 gal
